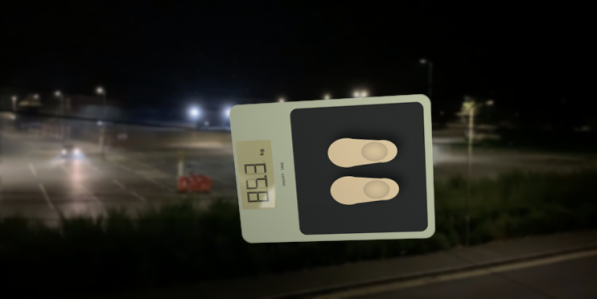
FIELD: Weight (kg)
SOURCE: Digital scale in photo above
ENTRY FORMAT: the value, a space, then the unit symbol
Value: 85.3 kg
